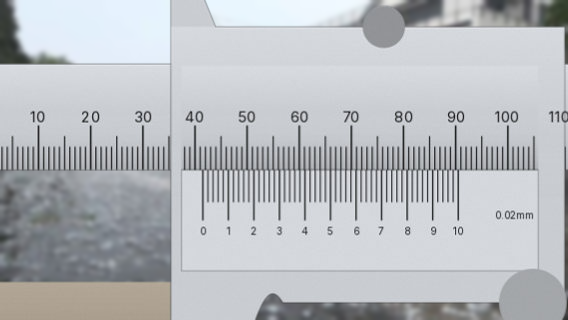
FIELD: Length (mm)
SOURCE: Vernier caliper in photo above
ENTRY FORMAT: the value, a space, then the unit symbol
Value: 41.5 mm
